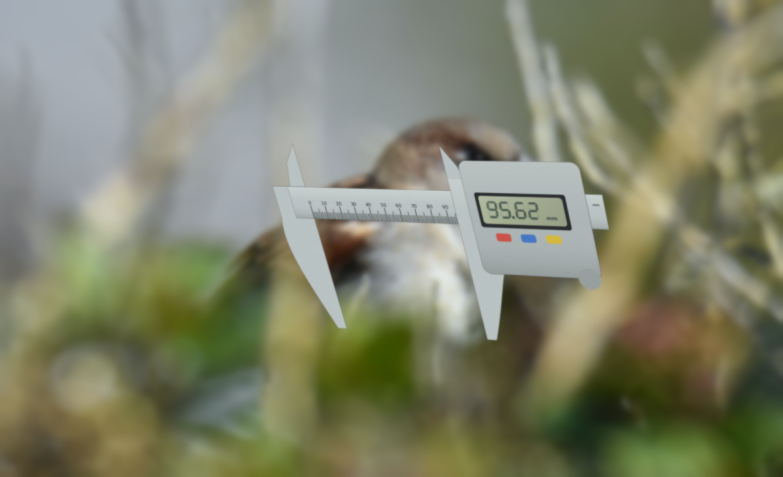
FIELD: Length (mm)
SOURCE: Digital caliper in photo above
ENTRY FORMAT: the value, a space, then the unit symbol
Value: 95.62 mm
